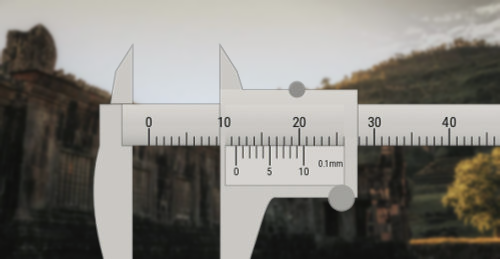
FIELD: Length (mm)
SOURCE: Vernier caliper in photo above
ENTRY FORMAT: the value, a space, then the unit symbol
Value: 11.6 mm
